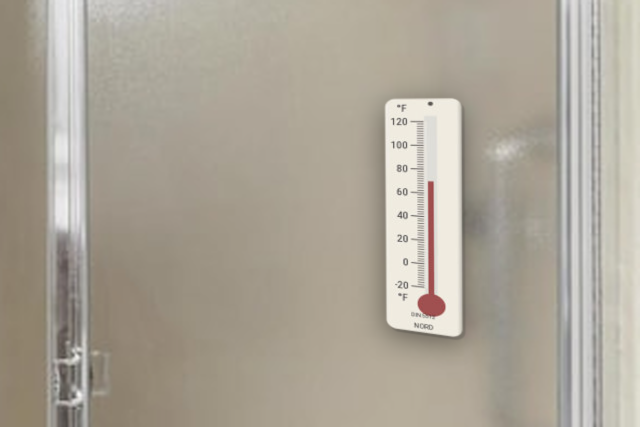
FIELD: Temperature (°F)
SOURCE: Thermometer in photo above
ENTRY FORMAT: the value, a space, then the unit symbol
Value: 70 °F
